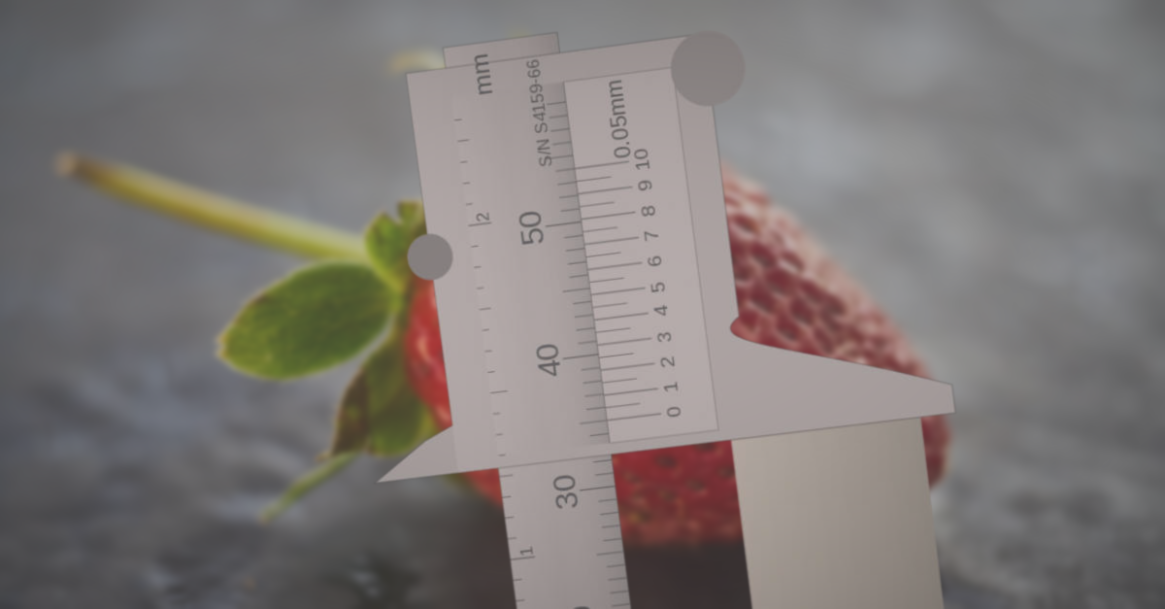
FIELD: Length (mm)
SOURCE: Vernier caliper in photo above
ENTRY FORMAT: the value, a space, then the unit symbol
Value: 35.0 mm
